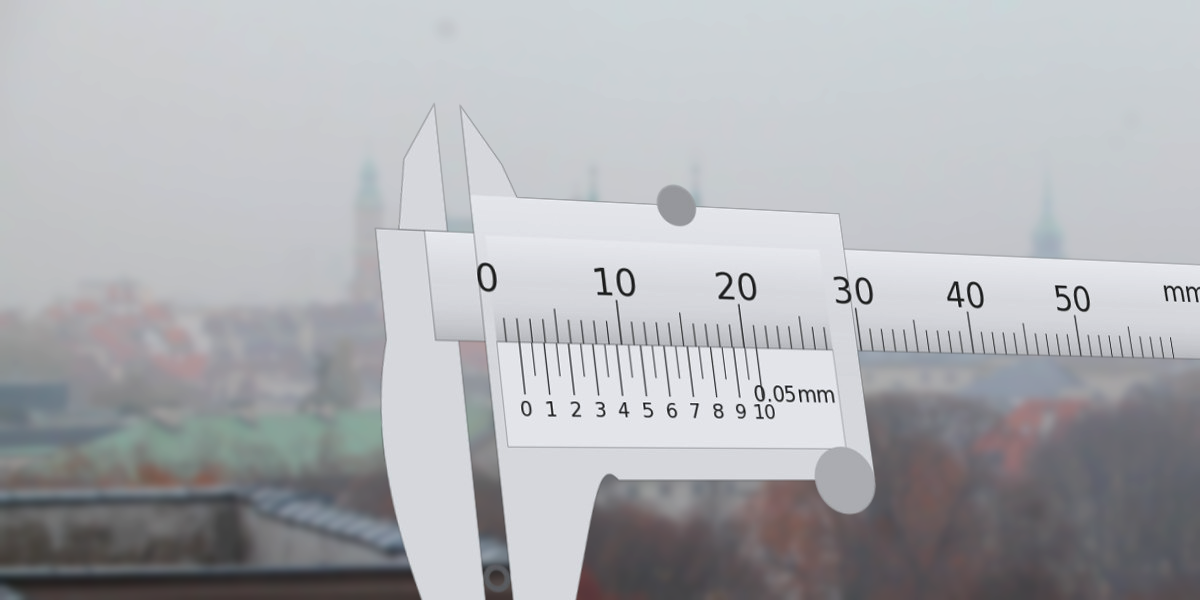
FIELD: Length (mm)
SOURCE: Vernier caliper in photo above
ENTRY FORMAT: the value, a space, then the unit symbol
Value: 2.0 mm
